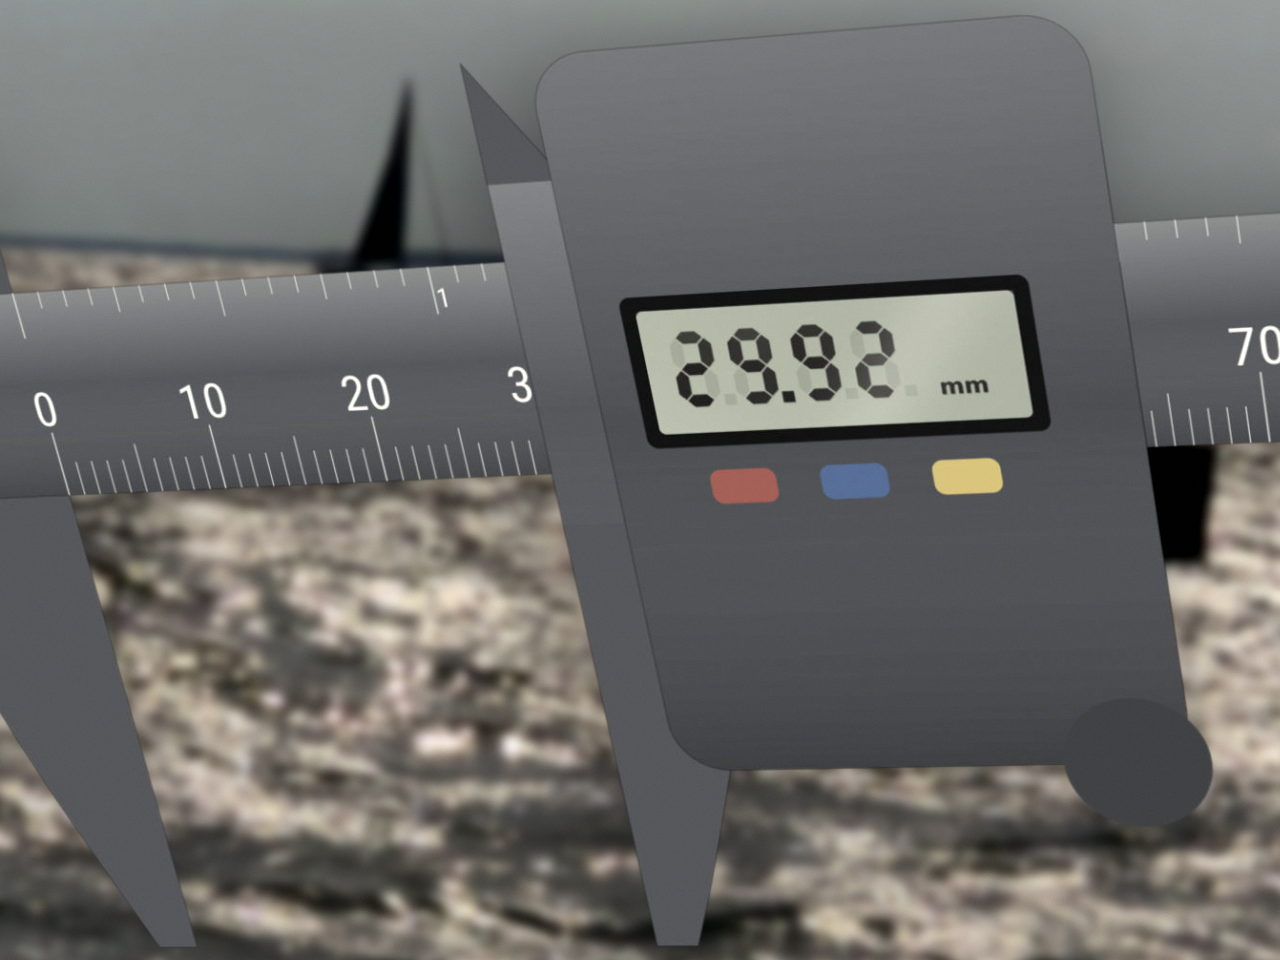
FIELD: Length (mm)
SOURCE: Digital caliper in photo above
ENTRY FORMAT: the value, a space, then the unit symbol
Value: 29.92 mm
